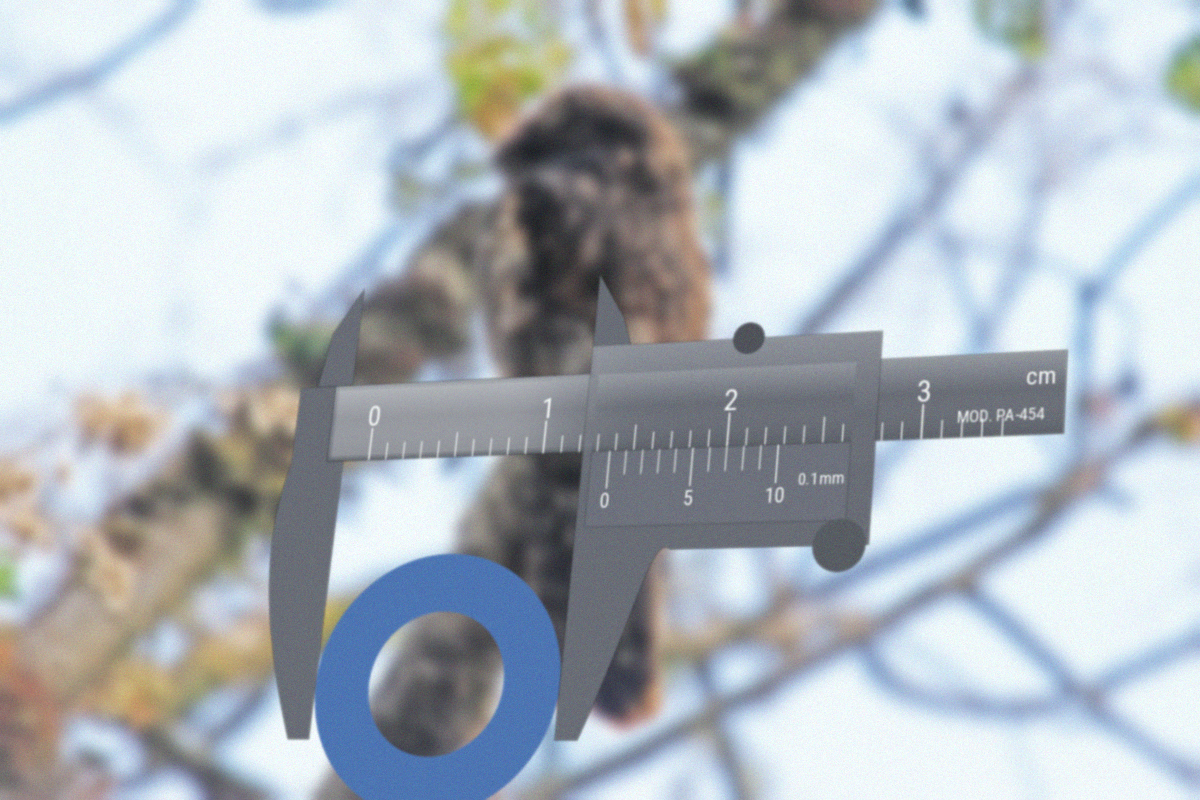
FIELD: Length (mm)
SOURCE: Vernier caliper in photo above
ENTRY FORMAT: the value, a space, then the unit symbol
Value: 13.7 mm
